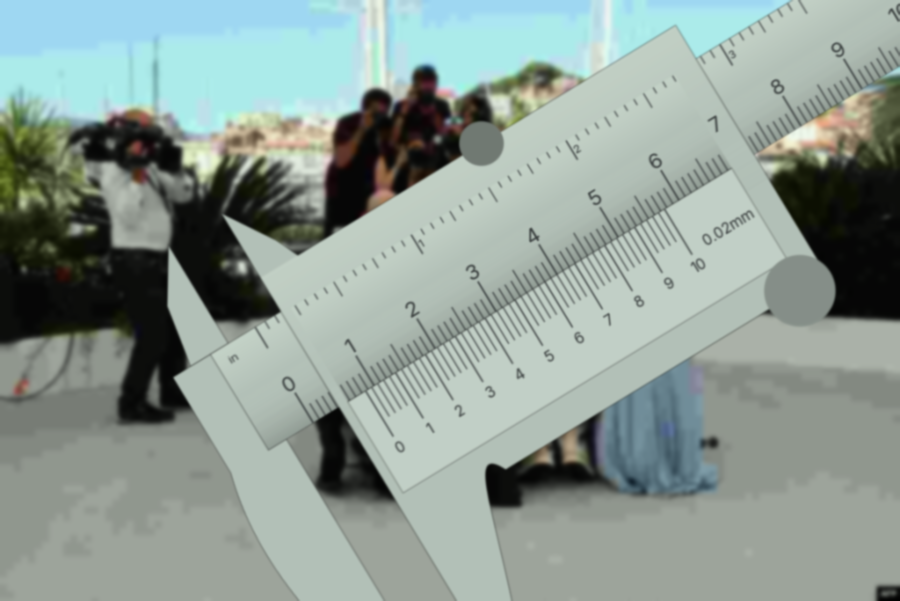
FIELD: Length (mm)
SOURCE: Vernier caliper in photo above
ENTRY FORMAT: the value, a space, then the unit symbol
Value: 8.6 mm
